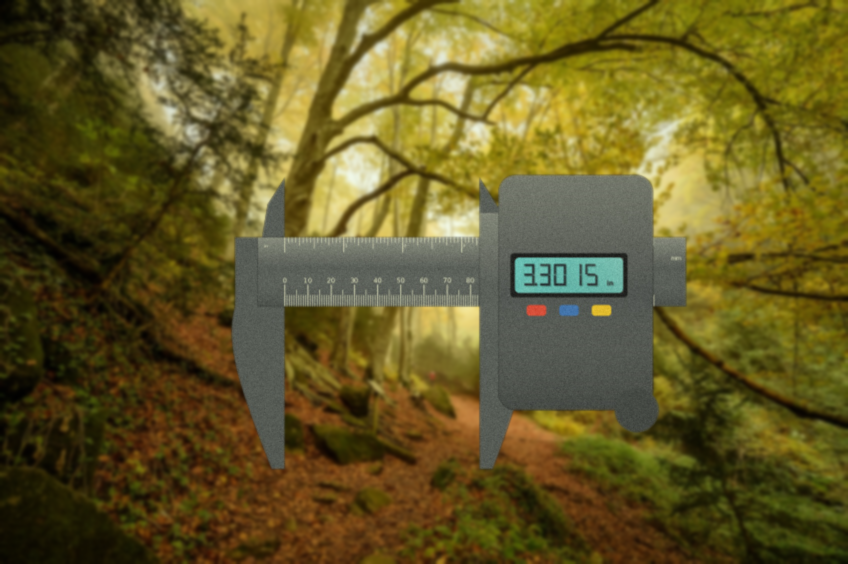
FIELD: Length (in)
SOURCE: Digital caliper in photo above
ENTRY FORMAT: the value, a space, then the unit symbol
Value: 3.3015 in
